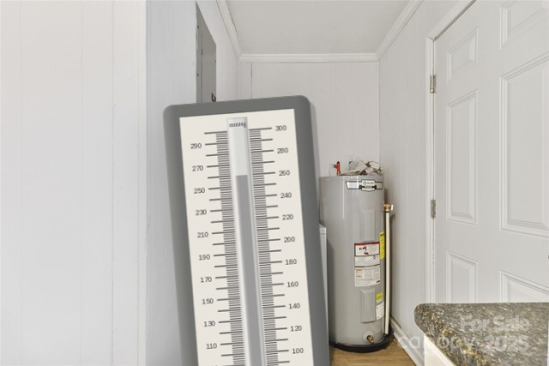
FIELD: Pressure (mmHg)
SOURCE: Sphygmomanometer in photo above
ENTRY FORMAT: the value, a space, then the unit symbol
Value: 260 mmHg
